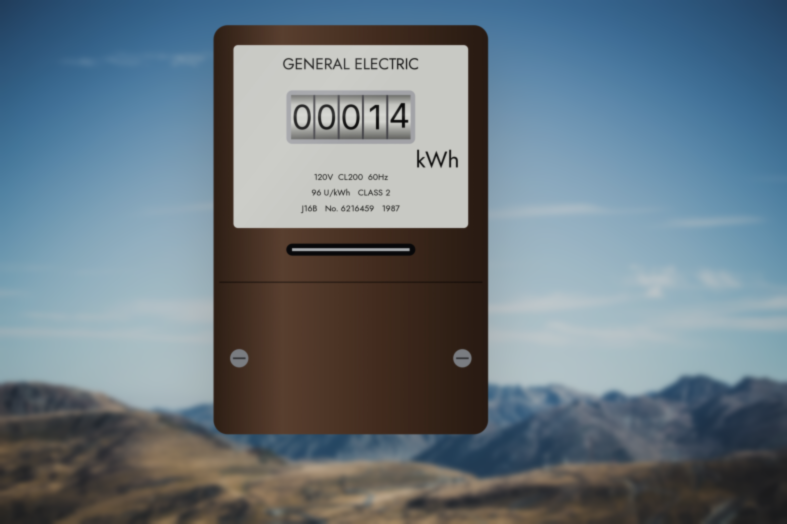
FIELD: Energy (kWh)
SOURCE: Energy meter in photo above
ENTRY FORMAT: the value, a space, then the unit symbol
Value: 14 kWh
